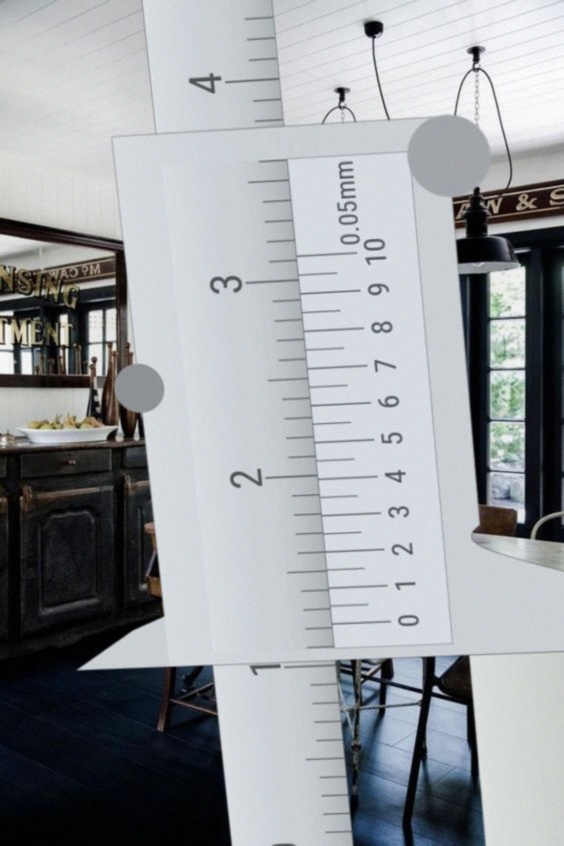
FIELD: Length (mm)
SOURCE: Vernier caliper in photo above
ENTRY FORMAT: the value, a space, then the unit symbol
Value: 12.2 mm
